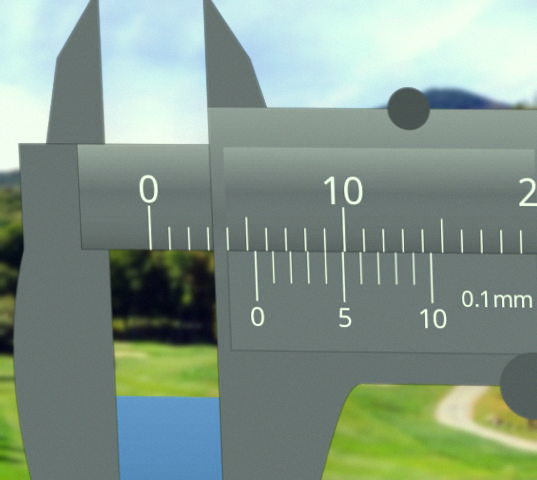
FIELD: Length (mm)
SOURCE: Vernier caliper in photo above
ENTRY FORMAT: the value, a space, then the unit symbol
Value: 5.4 mm
